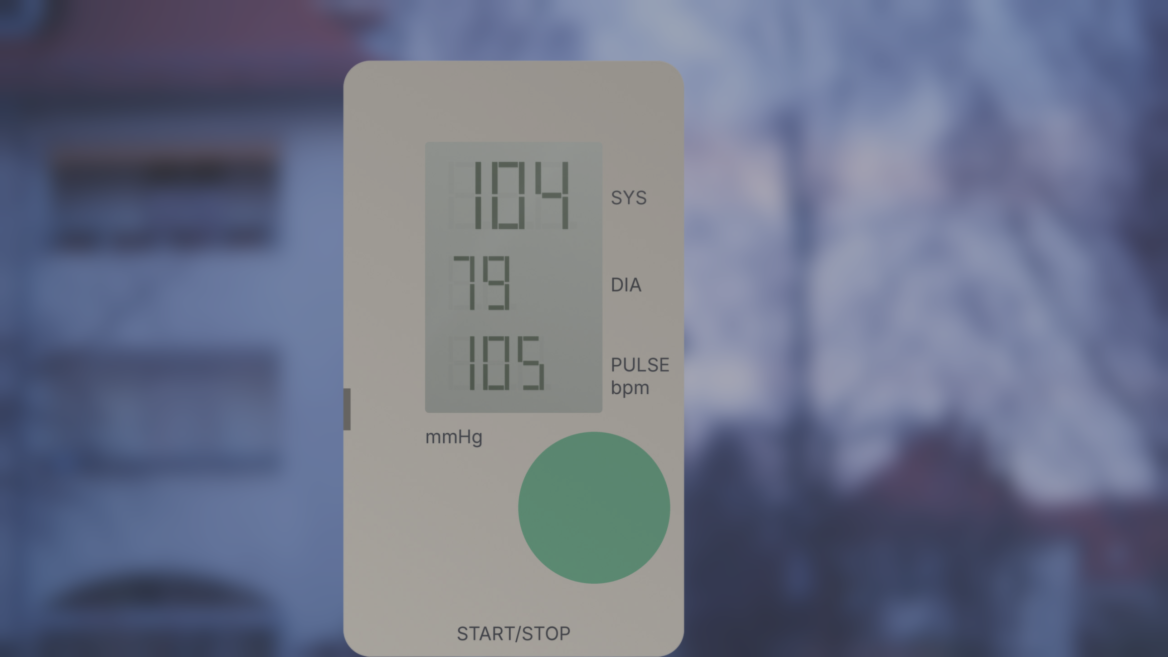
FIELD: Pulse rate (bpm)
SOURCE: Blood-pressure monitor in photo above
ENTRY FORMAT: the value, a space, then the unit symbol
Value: 105 bpm
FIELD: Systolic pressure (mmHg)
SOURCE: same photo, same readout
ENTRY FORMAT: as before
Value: 104 mmHg
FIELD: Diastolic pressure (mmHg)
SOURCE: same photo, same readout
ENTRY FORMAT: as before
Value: 79 mmHg
